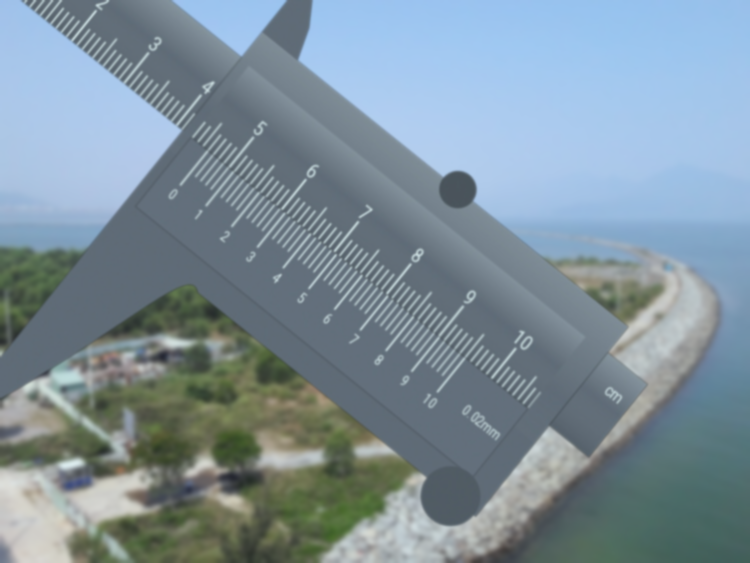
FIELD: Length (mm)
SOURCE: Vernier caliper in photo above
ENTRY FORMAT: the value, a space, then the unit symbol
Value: 46.0 mm
